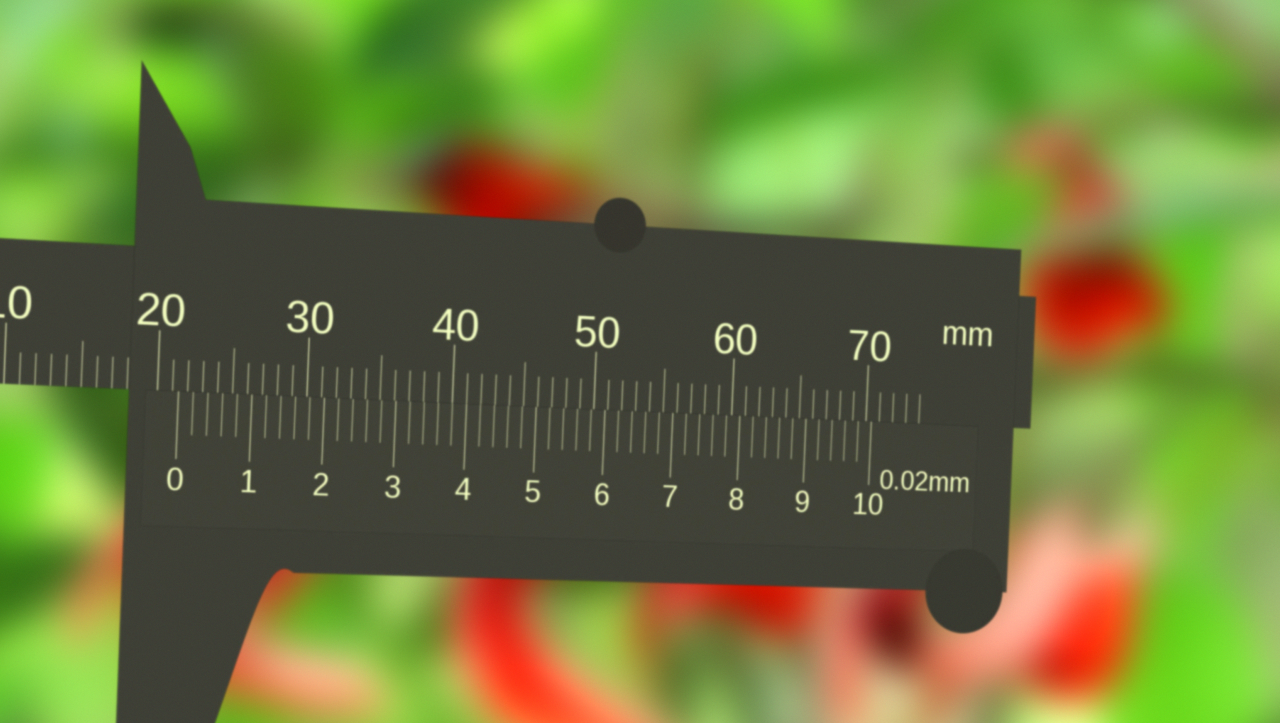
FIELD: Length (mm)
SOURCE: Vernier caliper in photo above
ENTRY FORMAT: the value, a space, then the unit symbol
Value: 21.4 mm
